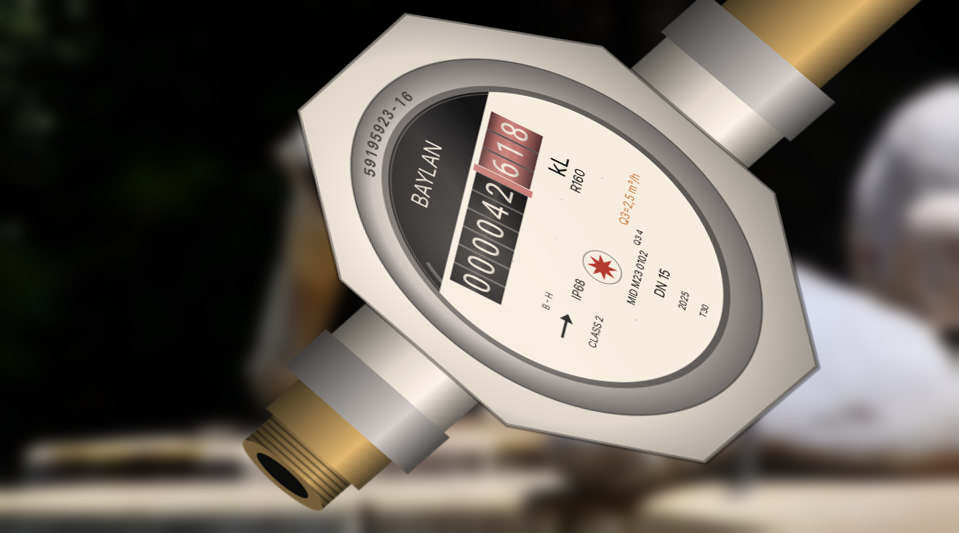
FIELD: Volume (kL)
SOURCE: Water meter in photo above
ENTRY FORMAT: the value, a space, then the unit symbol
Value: 42.618 kL
